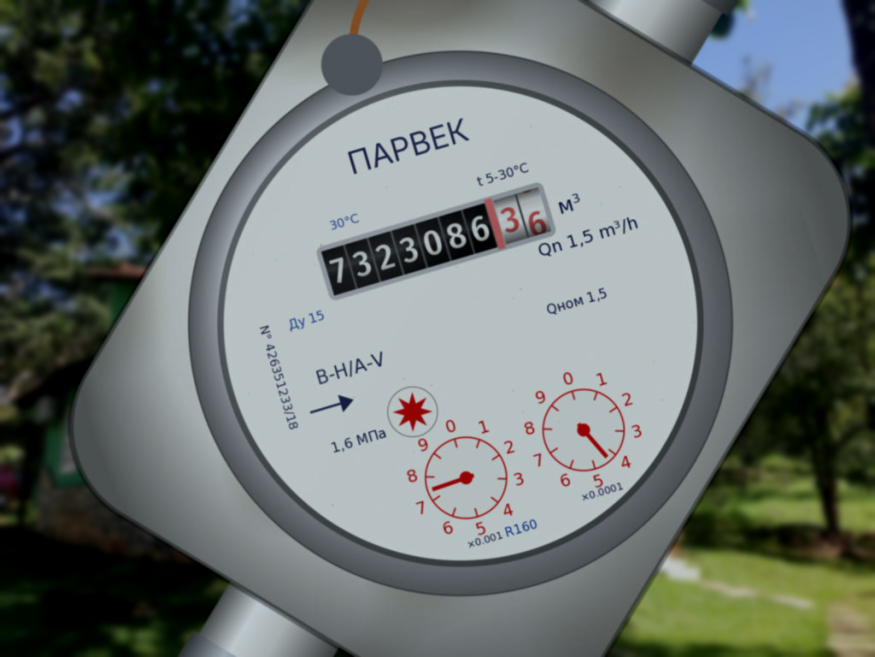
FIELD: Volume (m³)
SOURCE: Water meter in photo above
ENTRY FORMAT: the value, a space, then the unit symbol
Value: 7323086.3574 m³
